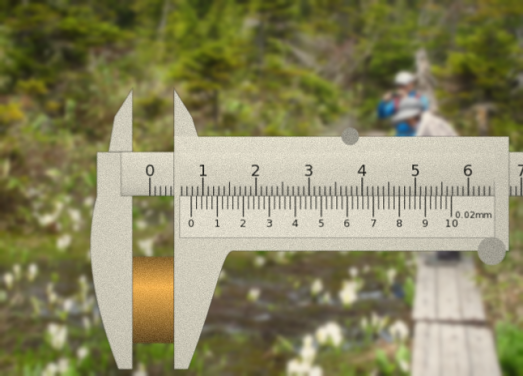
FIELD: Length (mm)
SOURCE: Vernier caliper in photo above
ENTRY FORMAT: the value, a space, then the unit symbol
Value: 7.8 mm
